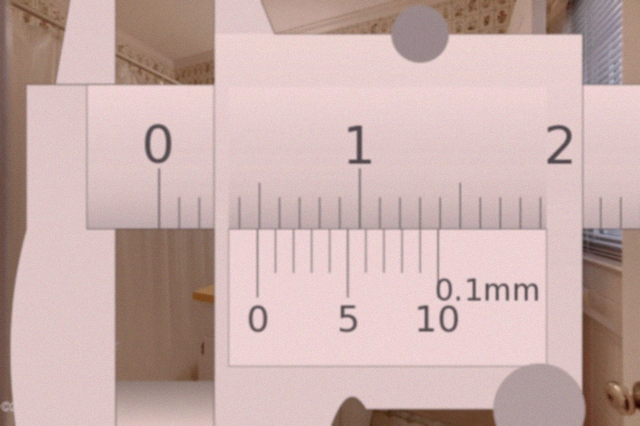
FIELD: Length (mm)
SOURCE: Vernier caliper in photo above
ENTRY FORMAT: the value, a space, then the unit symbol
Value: 4.9 mm
